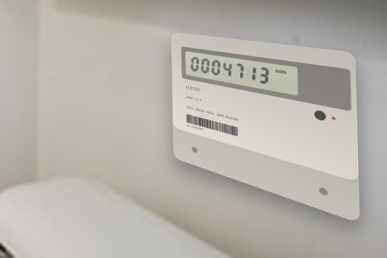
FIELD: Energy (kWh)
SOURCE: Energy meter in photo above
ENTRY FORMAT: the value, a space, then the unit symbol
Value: 4713 kWh
